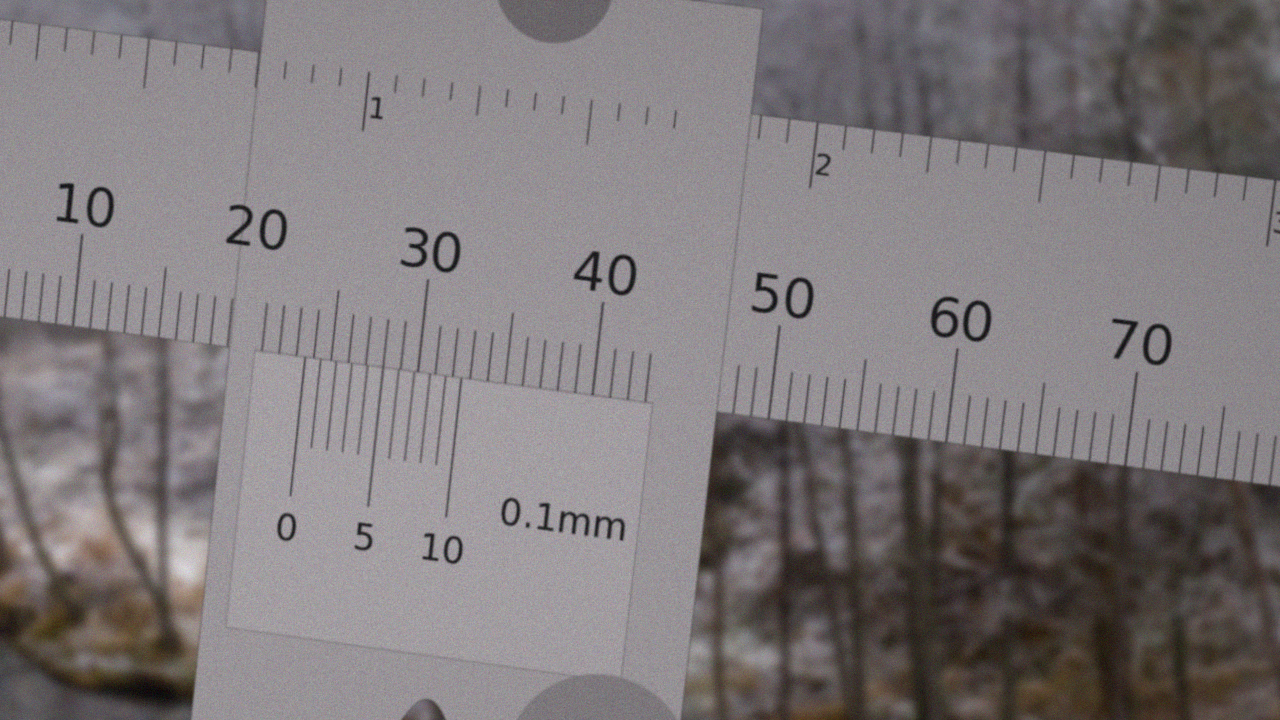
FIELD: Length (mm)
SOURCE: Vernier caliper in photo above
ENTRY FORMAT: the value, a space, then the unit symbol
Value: 23.5 mm
